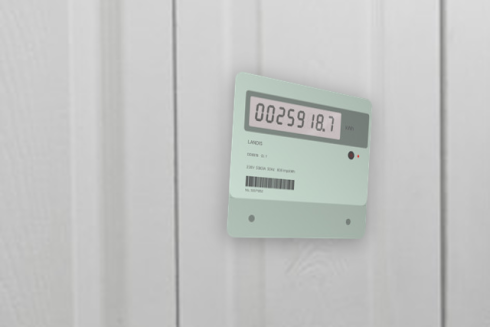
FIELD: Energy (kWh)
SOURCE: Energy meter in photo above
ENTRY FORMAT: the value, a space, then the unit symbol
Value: 25918.7 kWh
